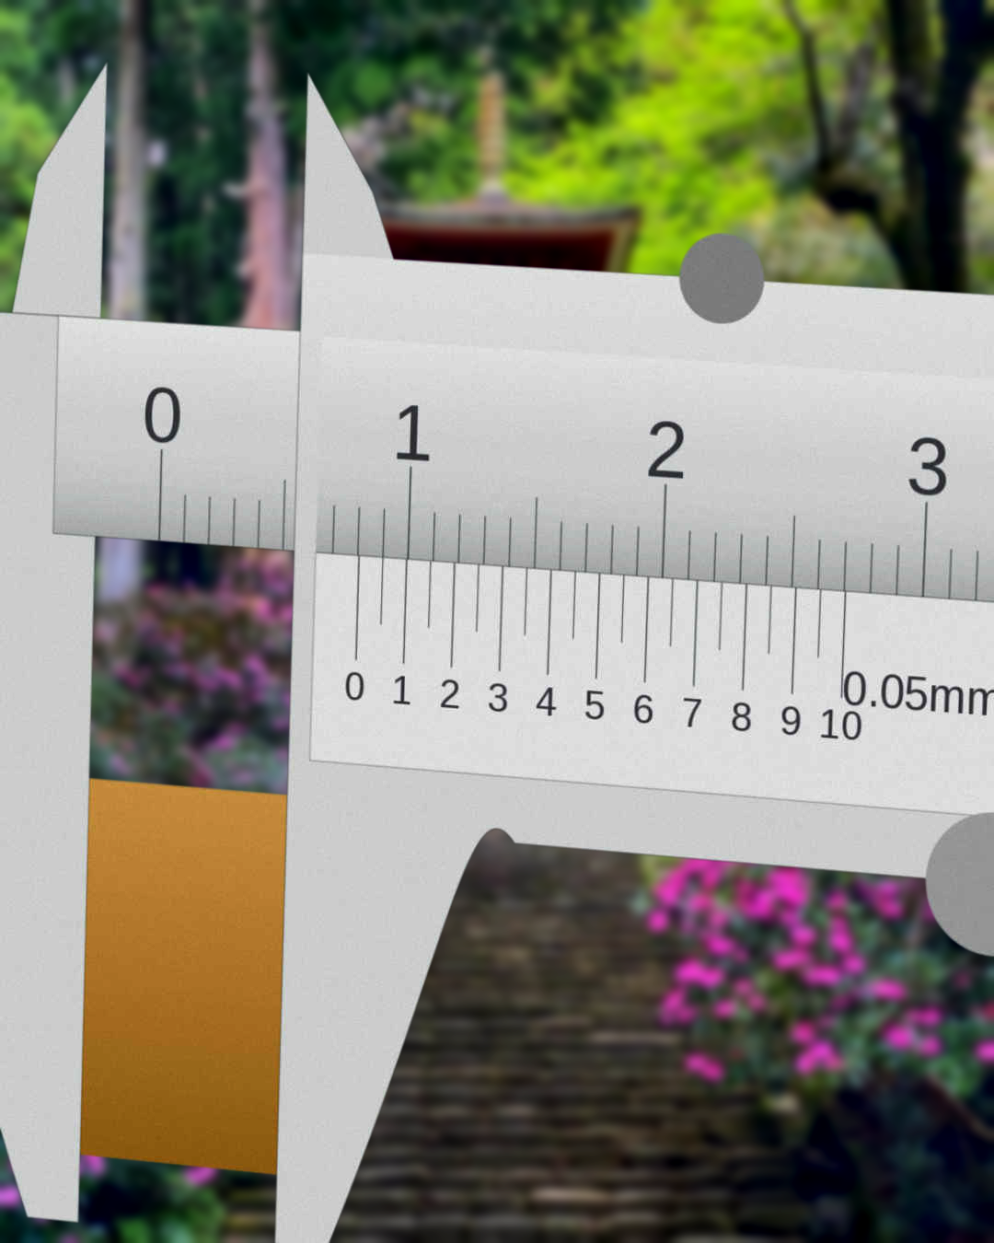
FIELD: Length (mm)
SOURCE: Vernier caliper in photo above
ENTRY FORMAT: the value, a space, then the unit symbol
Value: 8.05 mm
